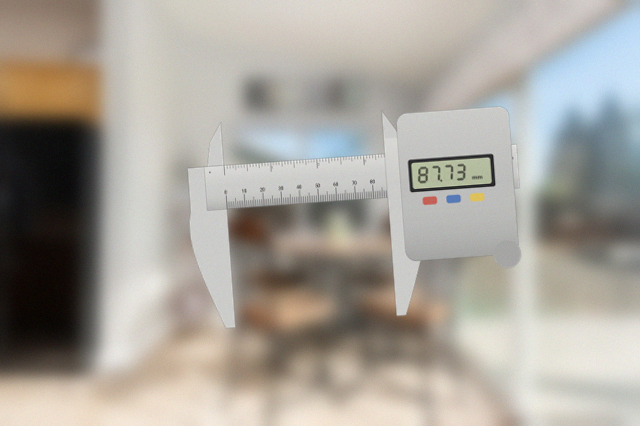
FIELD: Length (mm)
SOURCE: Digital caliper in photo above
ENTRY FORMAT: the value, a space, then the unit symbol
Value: 87.73 mm
